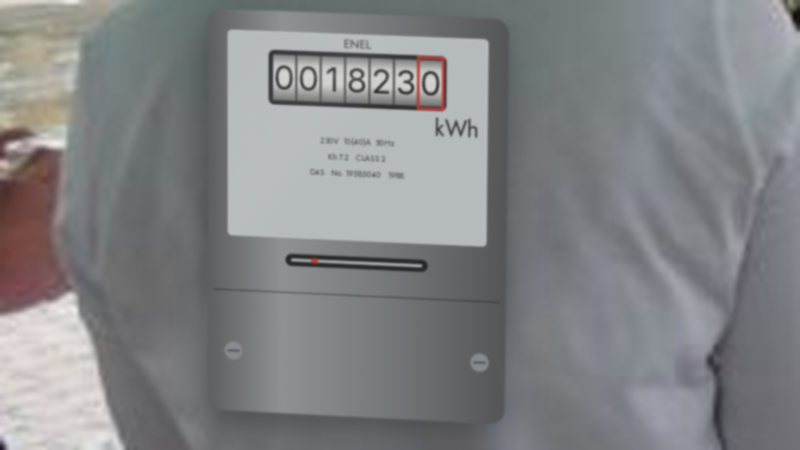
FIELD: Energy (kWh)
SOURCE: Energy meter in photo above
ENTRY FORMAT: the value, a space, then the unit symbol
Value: 1823.0 kWh
